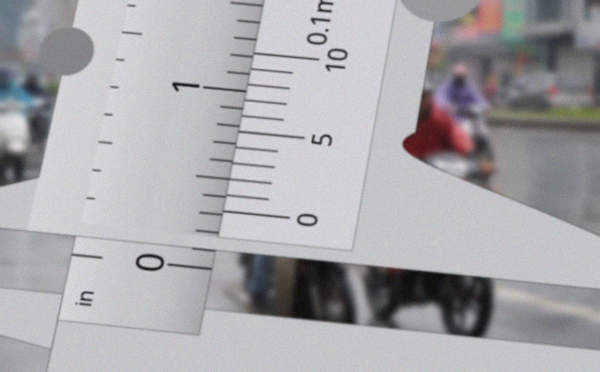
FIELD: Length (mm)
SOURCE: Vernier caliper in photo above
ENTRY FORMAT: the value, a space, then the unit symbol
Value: 3.2 mm
